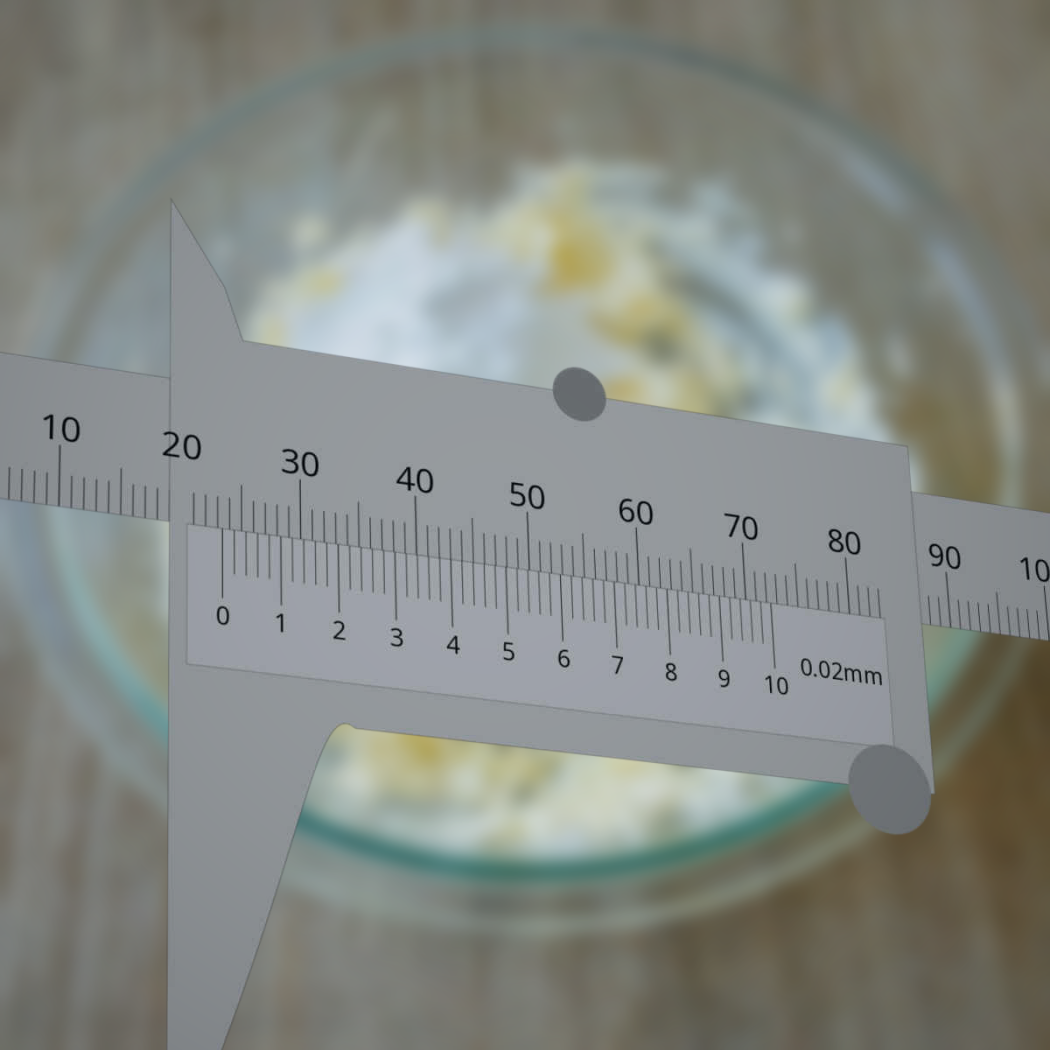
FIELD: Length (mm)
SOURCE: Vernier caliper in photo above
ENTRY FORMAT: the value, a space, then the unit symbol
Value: 23.4 mm
